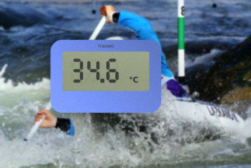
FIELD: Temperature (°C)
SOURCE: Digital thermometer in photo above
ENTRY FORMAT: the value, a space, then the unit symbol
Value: 34.6 °C
